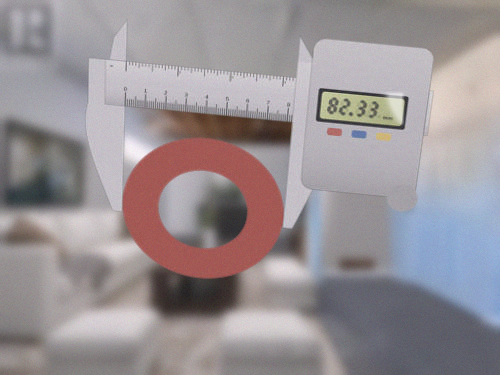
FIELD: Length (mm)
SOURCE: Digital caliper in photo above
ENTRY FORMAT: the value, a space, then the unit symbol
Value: 82.33 mm
